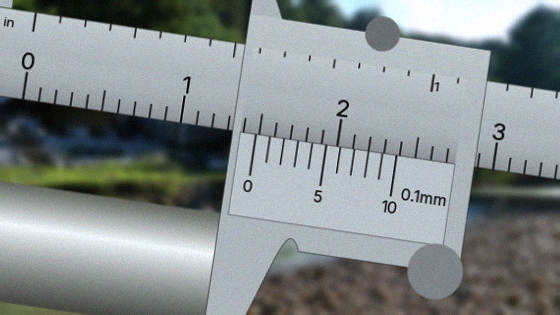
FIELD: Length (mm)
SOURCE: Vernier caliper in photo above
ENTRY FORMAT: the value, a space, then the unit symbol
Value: 14.8 mm
